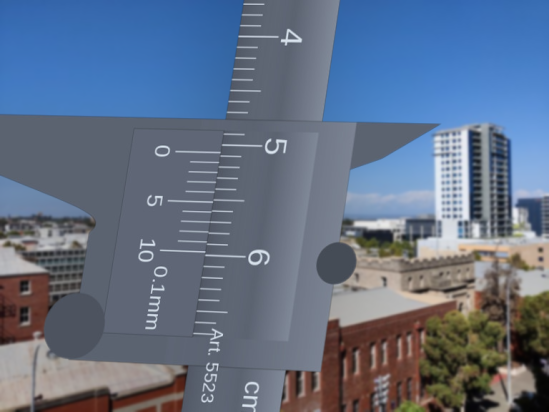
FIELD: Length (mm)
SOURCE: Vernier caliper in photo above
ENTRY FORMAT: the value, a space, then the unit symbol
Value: 50.7 mm
